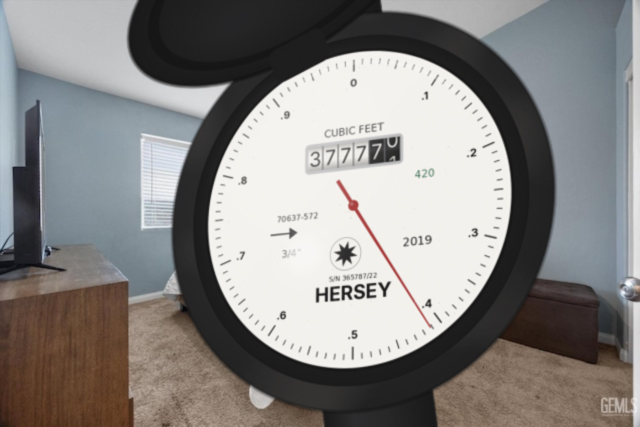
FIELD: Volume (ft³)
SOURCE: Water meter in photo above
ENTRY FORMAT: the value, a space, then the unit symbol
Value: 377770.41 ft³
